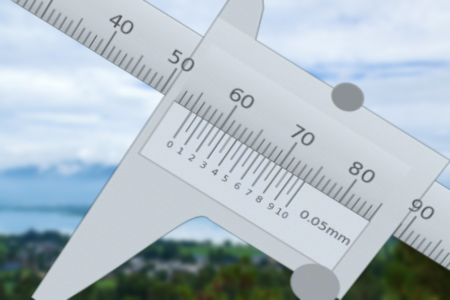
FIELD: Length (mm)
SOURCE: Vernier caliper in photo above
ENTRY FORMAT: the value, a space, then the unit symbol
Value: 55.2 mm
